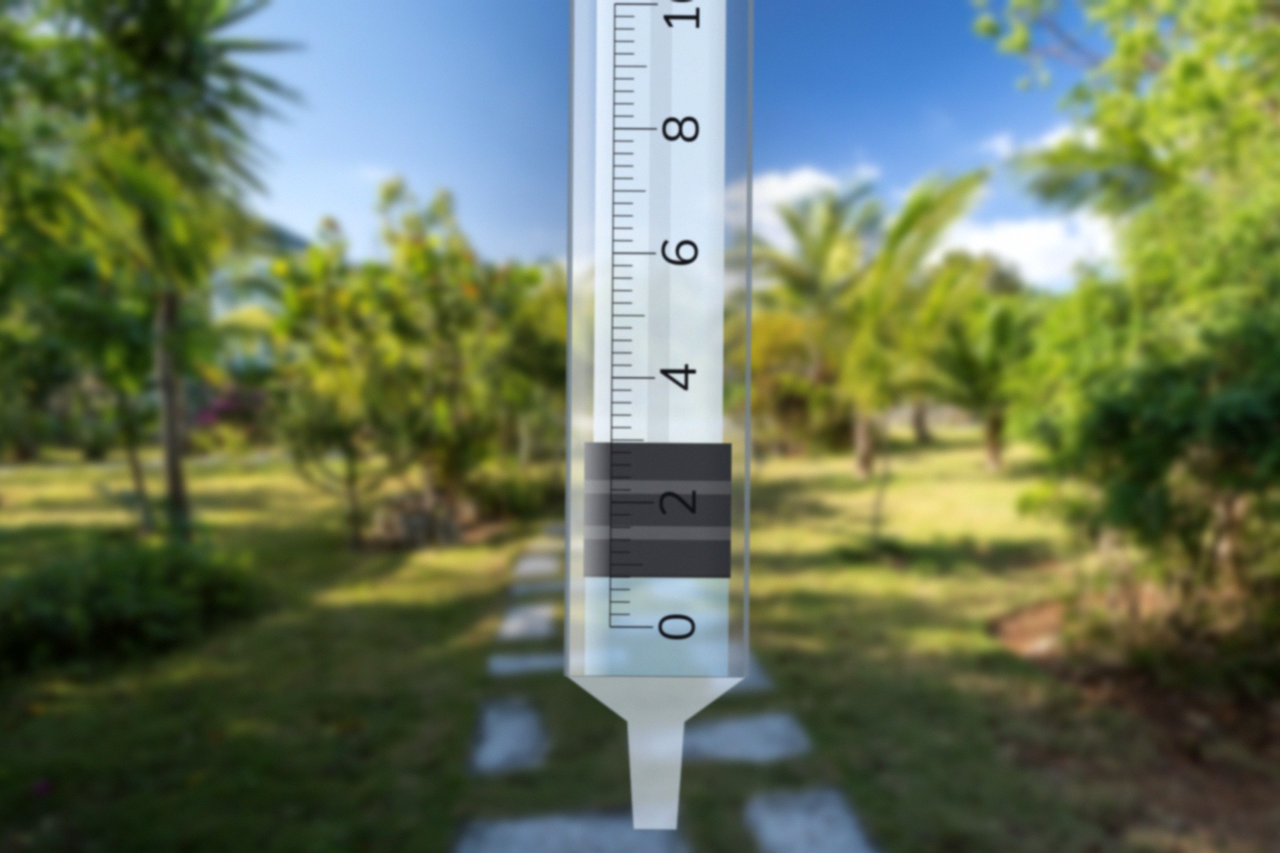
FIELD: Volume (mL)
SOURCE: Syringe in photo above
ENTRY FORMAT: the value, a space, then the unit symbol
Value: 0.8 mL
